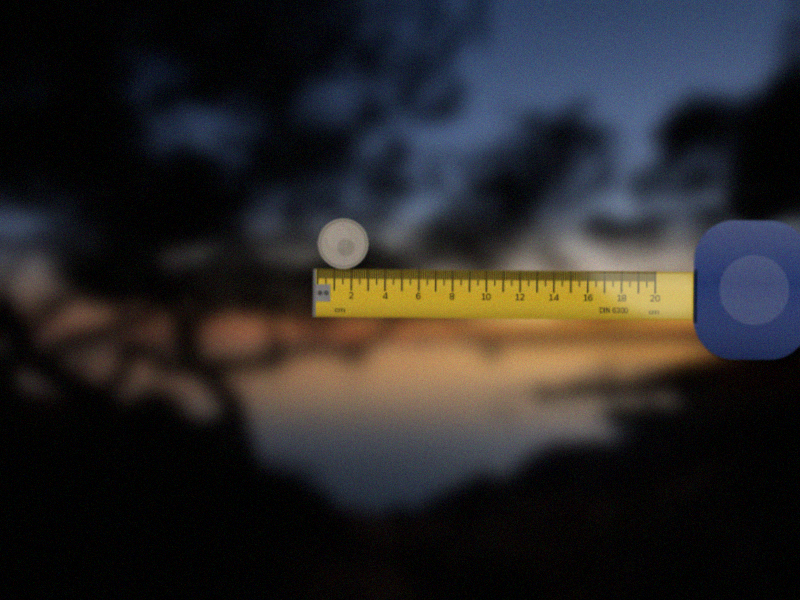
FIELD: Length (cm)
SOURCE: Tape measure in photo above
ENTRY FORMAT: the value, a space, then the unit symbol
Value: 3 cm
